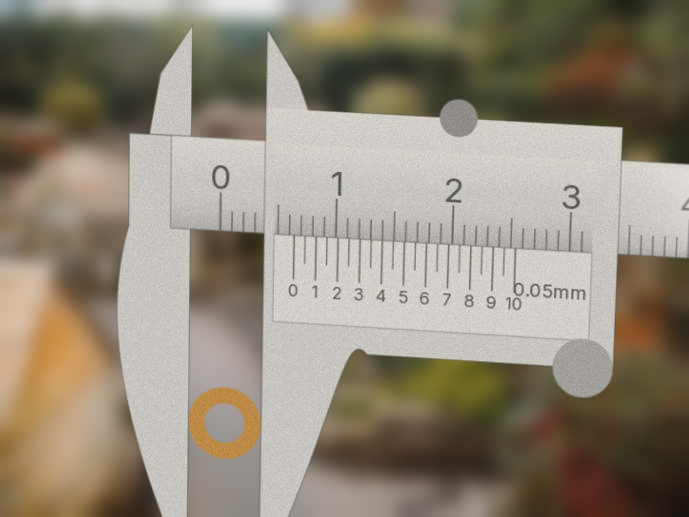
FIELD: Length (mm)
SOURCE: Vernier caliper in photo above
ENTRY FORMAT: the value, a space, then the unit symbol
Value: 6.4 mm
